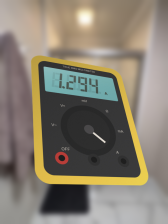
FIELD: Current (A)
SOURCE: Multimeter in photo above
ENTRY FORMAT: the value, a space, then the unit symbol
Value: 1.294 A
